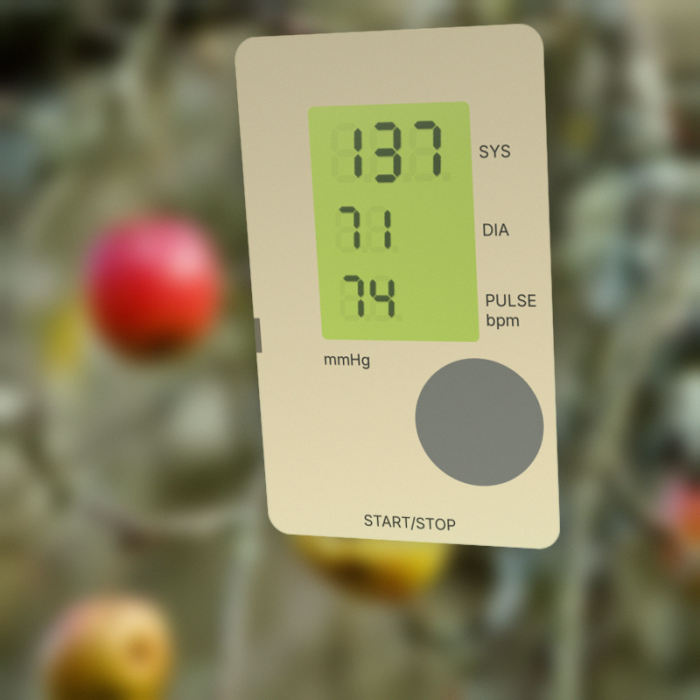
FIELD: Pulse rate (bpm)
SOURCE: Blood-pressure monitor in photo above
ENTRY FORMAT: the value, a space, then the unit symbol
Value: 74 bpm
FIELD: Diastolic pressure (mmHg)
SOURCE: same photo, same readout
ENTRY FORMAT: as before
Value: 71 mmHg
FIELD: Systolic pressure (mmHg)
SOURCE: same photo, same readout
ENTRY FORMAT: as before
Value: 137 mmHg
